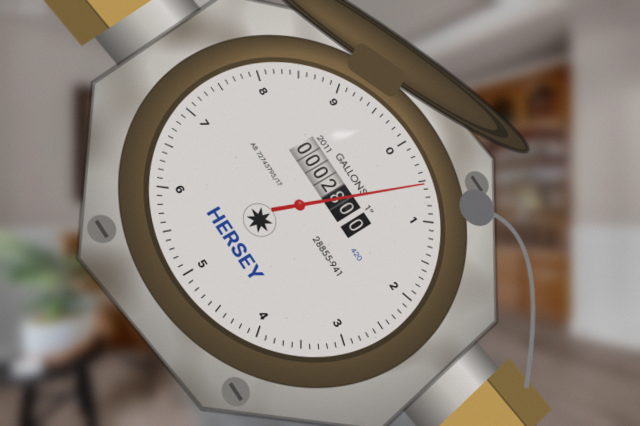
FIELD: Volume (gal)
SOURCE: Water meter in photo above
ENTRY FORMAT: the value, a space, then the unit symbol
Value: 2800.5 gal
